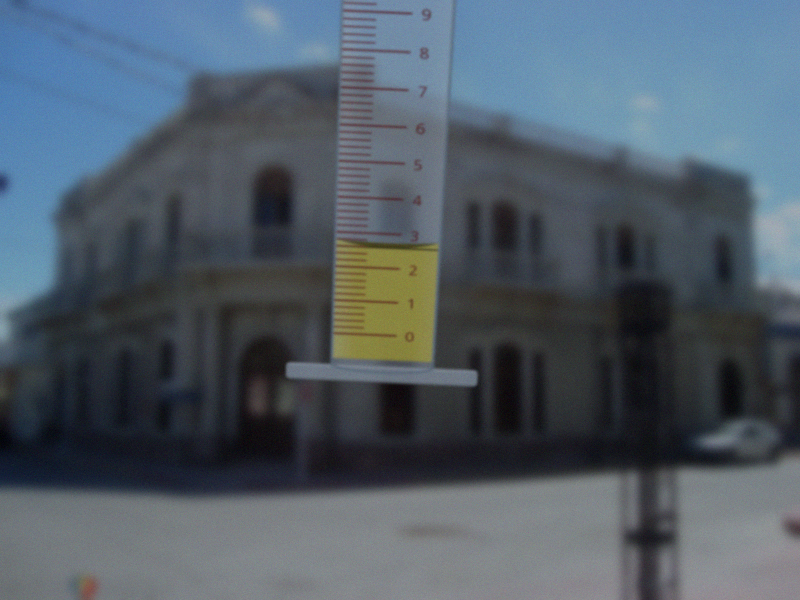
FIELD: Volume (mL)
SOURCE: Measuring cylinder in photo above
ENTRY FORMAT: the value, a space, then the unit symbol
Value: 2.6 mL
